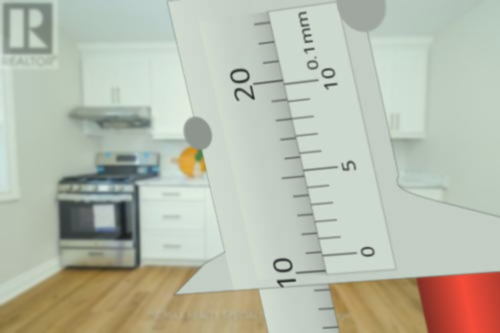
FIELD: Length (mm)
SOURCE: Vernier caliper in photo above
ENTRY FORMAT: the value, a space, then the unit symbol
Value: 10.8 mm
